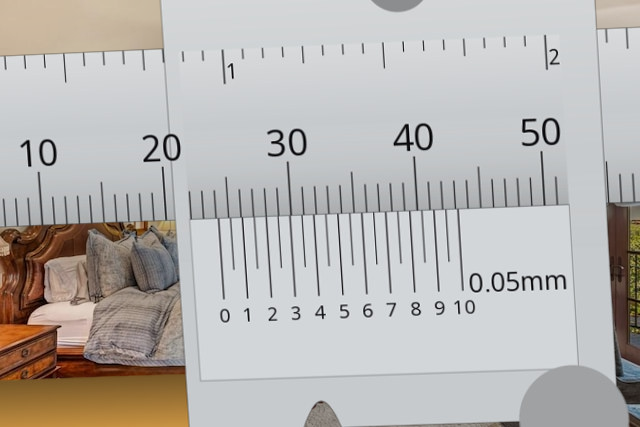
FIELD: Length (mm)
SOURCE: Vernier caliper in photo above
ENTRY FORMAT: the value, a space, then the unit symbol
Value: 24.2 mm
